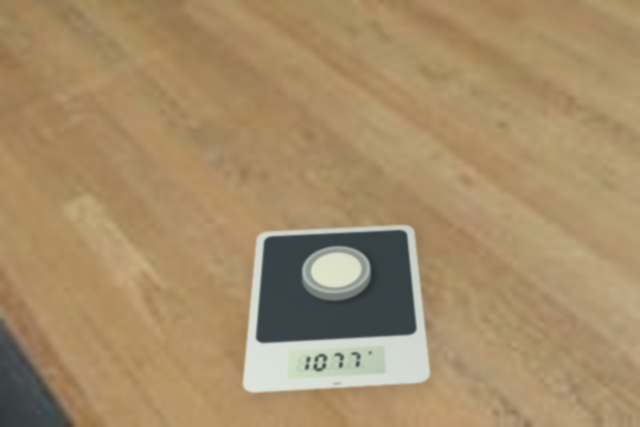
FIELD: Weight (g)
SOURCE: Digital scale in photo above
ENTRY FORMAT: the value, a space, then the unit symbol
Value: 1077 g
